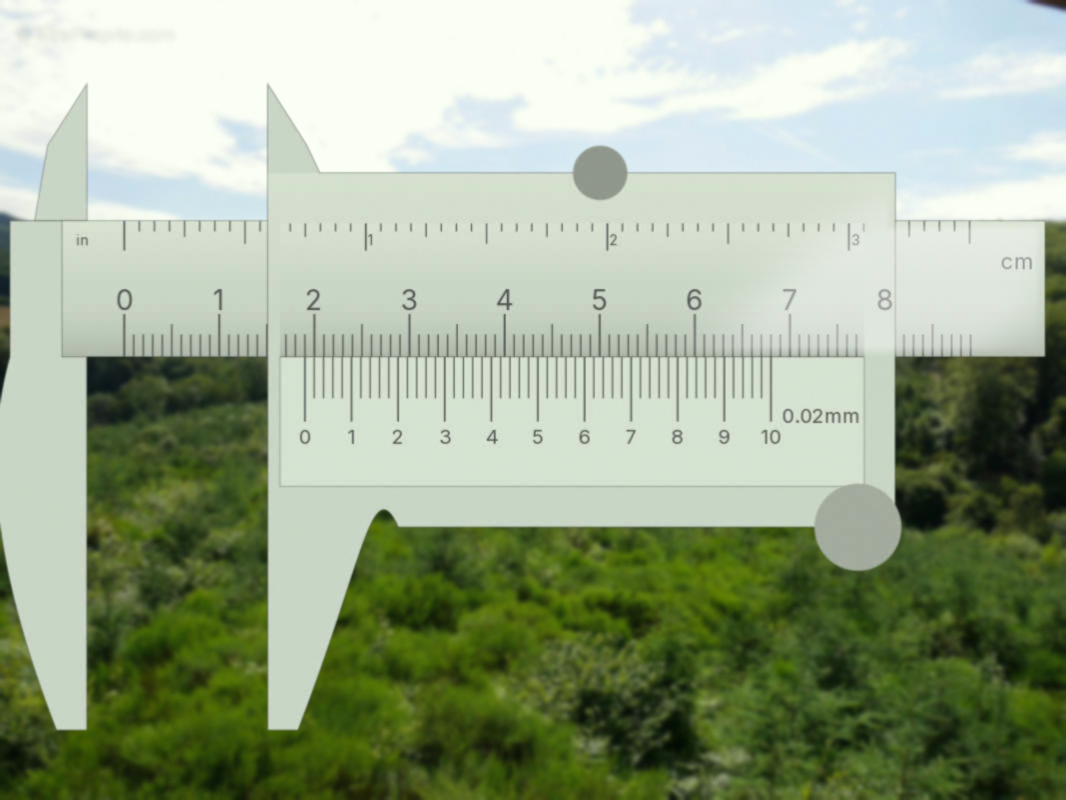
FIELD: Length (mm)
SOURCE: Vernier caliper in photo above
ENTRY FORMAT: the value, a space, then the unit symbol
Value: 19.0 mm
